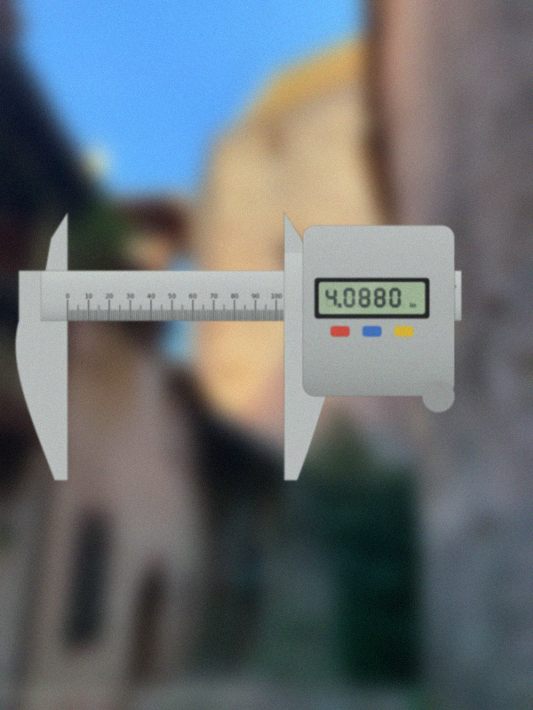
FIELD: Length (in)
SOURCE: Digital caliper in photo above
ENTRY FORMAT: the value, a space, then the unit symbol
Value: 4.0880 in
